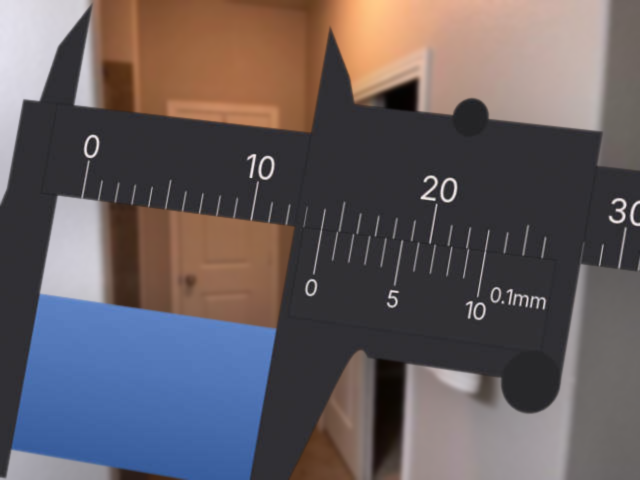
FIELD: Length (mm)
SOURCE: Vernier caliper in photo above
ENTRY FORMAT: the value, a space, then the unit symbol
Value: 14.0 mm
